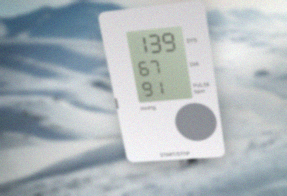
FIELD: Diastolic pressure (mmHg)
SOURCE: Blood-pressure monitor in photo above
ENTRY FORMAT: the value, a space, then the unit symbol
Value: 67 mmHg
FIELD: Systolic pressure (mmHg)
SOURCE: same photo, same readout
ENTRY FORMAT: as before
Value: 139 mmHg
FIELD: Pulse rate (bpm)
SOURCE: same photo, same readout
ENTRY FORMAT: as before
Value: 91 bpm
